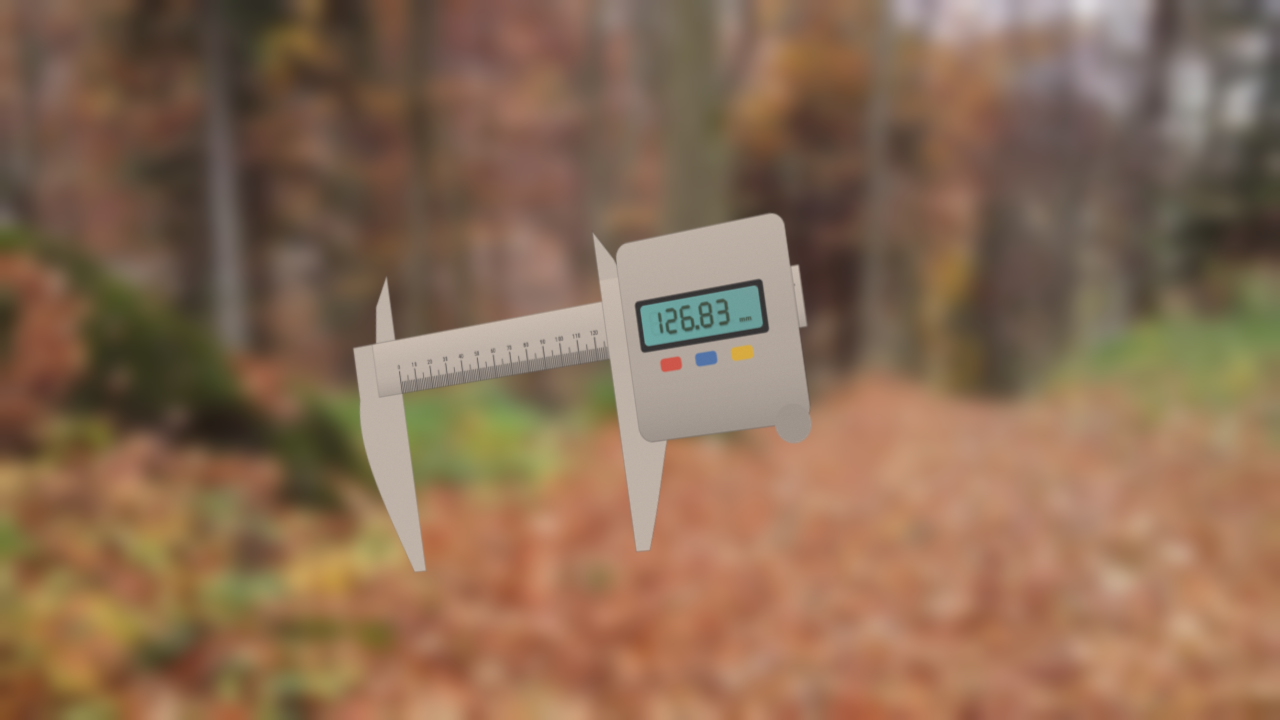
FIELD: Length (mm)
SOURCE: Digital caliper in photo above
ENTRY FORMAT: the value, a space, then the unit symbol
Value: 126.83 mm
